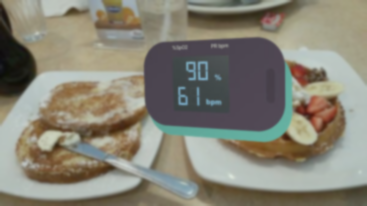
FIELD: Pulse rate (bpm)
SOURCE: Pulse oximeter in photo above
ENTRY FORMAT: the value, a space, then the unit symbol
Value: 61 bpm
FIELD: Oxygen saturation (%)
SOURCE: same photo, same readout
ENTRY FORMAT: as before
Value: 90 %
